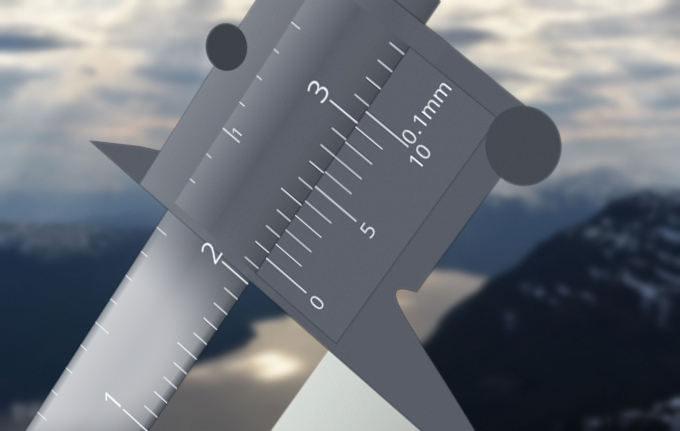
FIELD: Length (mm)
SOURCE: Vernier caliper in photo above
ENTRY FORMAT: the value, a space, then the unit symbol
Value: 21.7 mm
